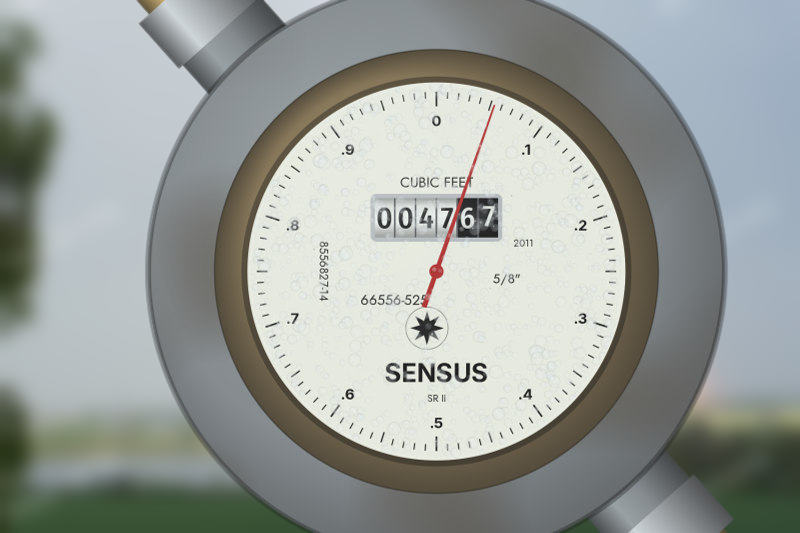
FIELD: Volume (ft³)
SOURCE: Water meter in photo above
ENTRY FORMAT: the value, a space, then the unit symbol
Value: 4767.05 ft³
